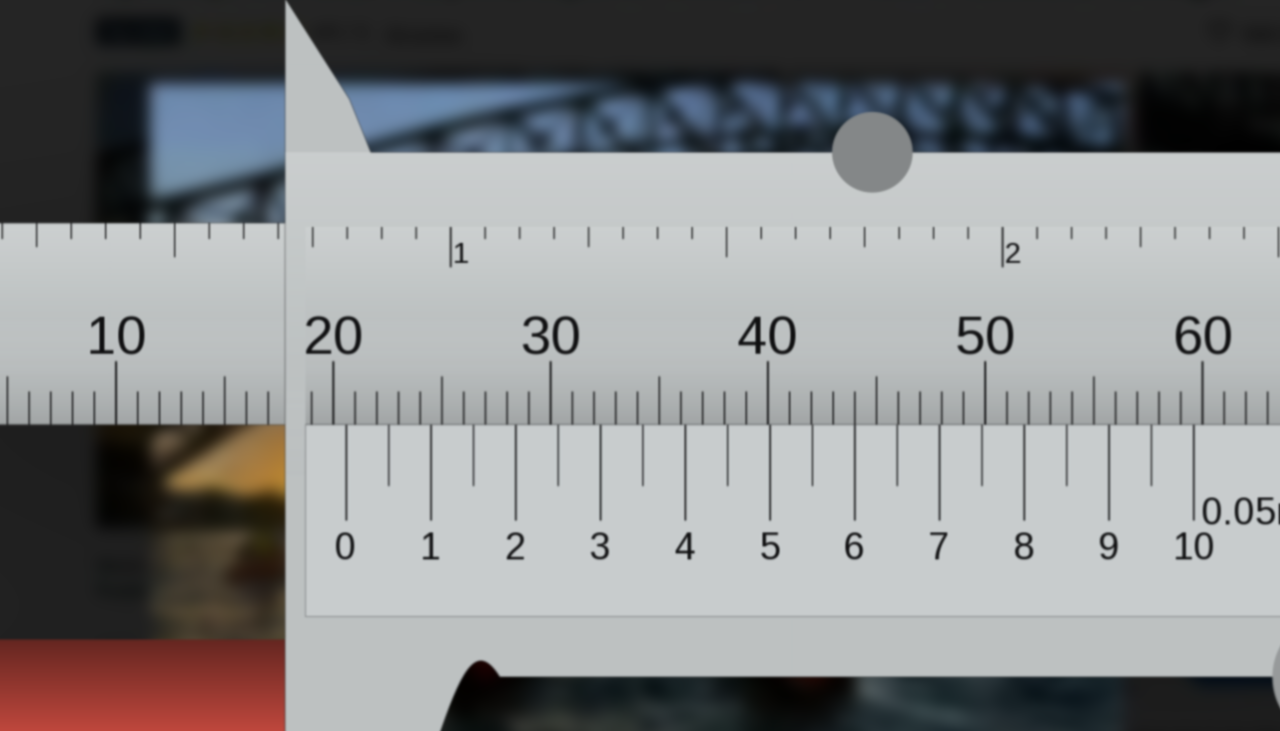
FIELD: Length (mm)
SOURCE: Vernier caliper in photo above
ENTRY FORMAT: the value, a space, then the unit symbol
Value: 20.6 mm
